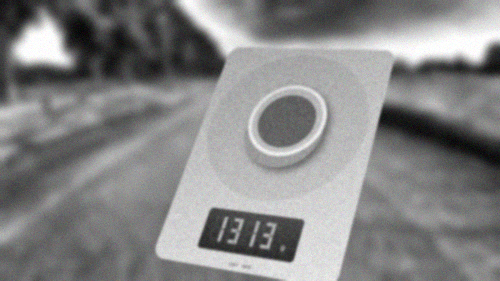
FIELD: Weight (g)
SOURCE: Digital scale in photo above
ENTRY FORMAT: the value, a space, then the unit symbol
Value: 1313 g
